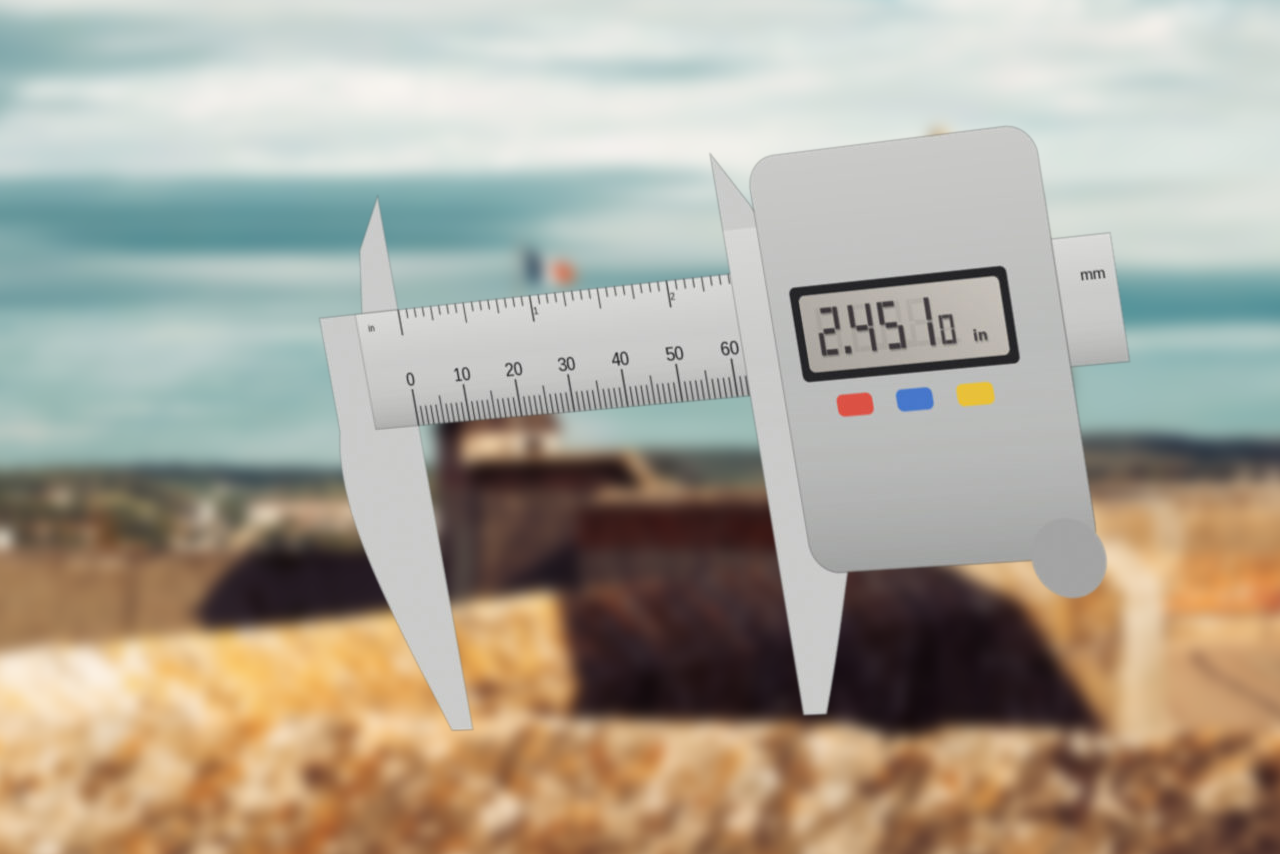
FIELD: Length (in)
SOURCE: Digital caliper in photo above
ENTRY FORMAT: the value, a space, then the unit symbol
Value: 2.4510 in
